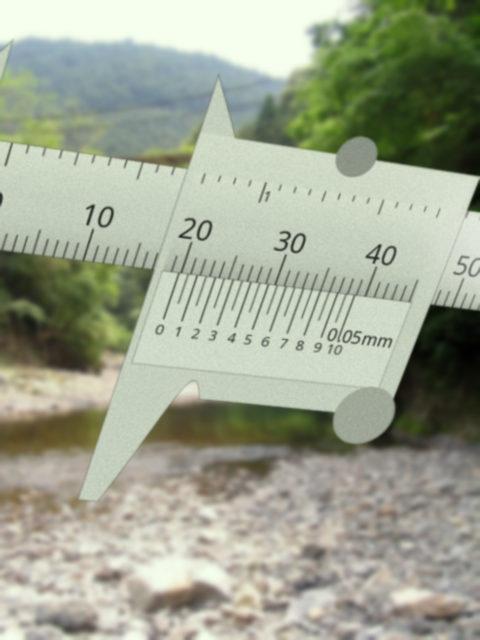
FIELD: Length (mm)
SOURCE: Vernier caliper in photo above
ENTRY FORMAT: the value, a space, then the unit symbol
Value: 19.8 mm
